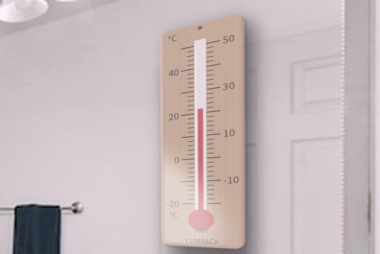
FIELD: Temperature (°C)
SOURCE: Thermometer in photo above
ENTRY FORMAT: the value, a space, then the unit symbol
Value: 22 °C
